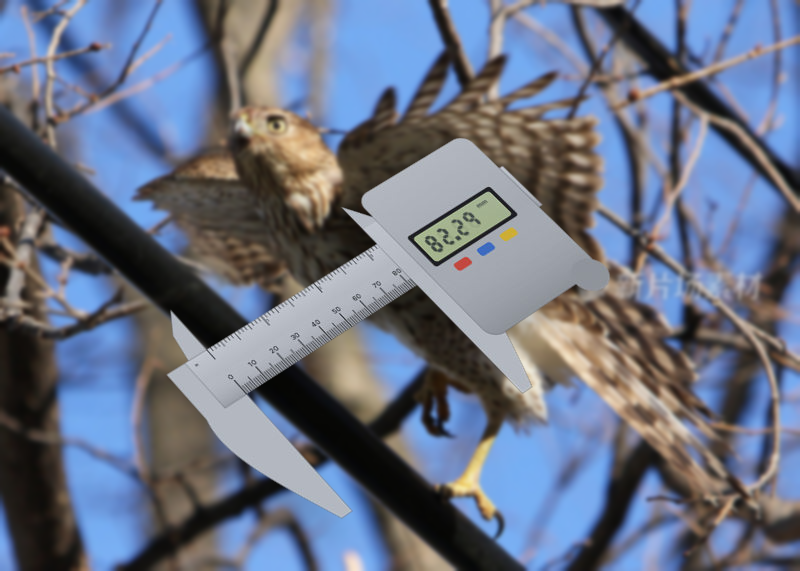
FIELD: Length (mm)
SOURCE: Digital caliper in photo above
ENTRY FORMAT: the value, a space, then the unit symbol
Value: 82.29 mm
